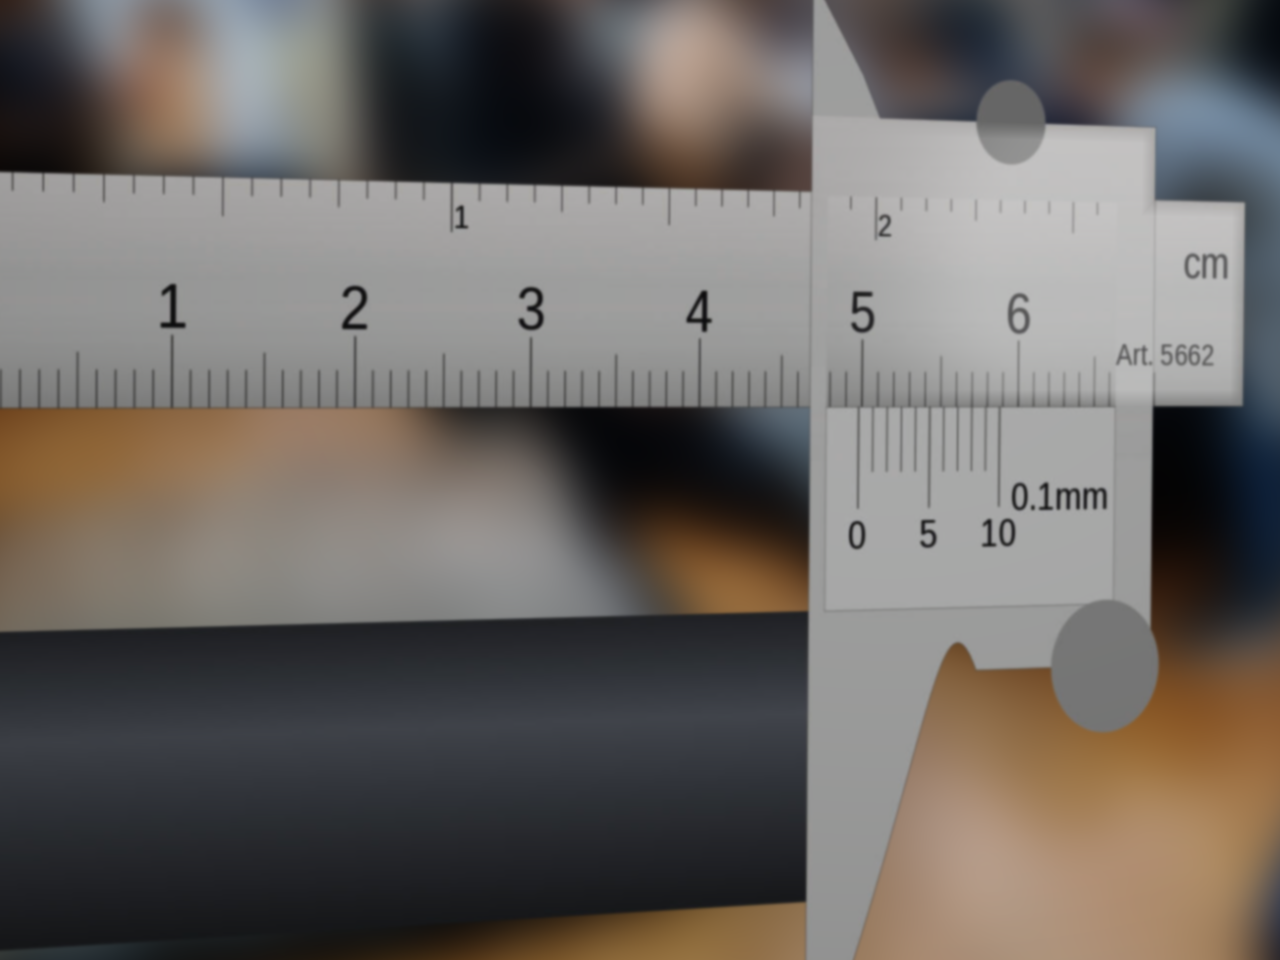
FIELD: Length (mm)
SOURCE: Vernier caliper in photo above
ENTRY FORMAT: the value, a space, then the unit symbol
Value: 49.8 mm
